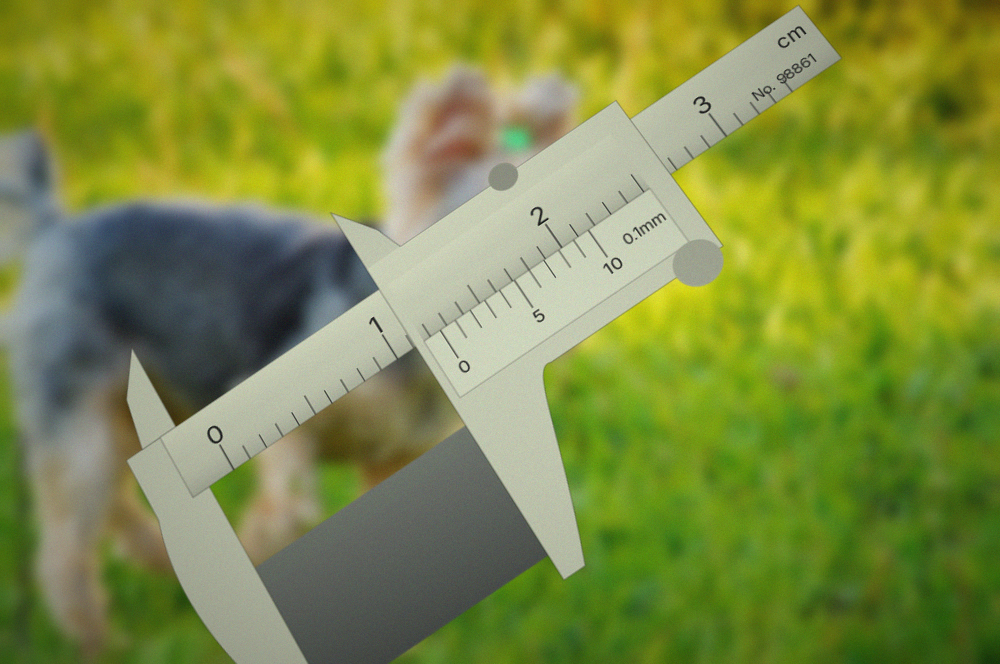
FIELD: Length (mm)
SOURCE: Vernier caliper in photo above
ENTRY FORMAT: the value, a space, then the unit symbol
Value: 12.6 mm
